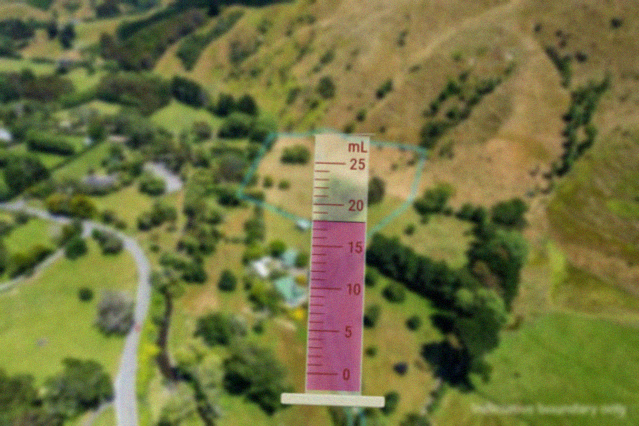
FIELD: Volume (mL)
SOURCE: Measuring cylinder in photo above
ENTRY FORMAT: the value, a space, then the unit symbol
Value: 18 mL
